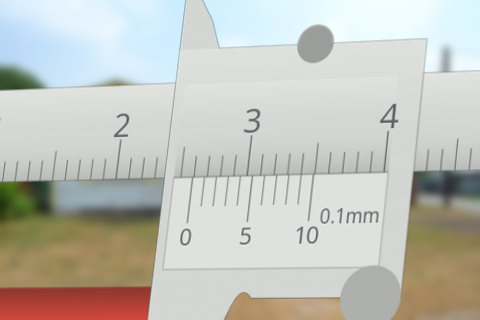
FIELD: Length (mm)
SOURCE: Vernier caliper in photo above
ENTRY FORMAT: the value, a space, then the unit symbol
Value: 25.9 mm
